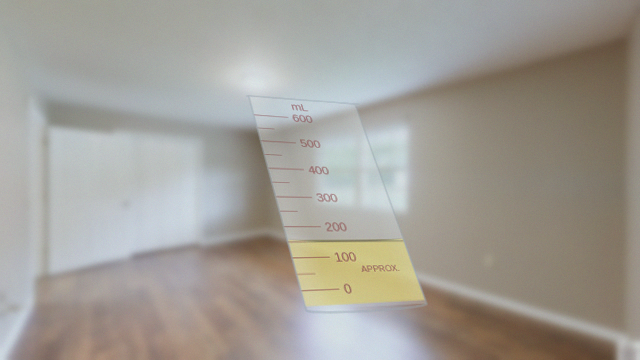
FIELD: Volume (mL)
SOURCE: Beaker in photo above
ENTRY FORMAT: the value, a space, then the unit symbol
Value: 150 mL
